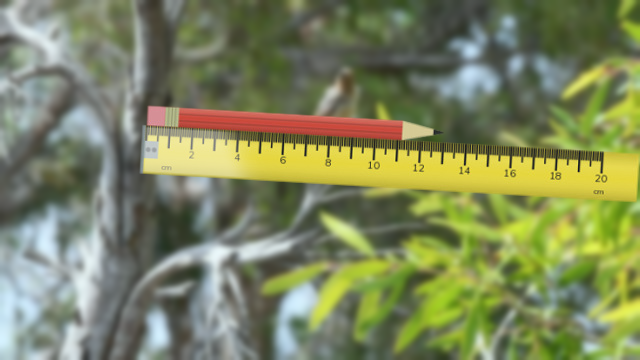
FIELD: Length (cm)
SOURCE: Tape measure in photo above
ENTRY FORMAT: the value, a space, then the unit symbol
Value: 13 cm
